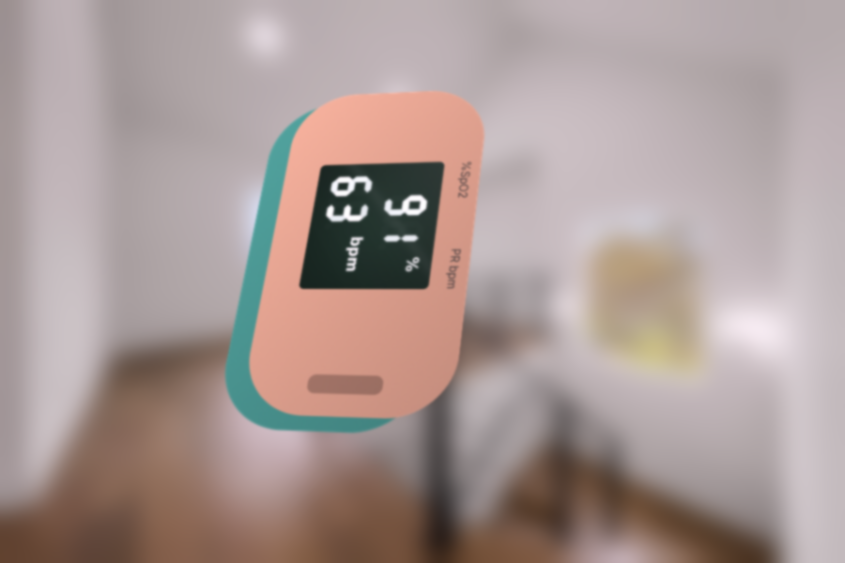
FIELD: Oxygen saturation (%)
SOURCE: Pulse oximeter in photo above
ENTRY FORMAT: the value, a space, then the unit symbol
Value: 91 %
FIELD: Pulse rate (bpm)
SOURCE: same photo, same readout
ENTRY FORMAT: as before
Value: 63 bpm
